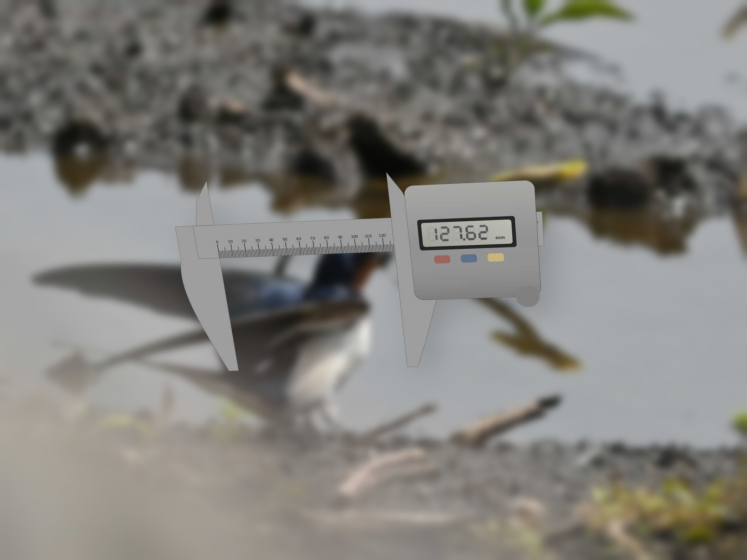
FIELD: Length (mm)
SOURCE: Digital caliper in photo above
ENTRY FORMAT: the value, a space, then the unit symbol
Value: 127.62 mm
